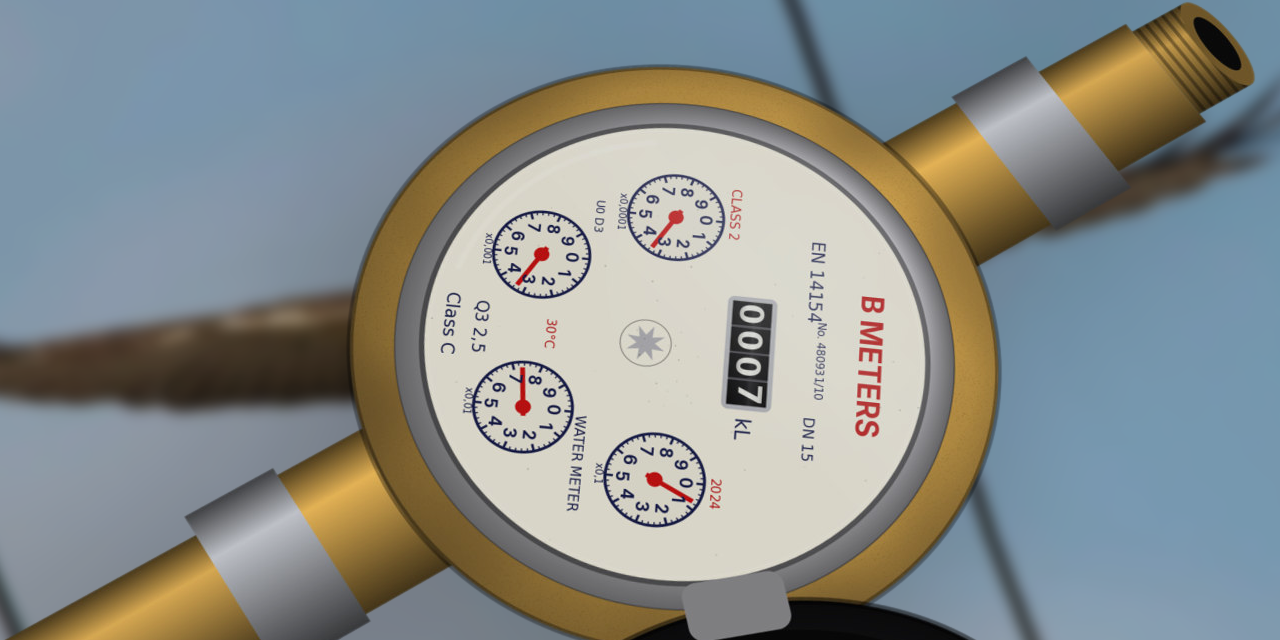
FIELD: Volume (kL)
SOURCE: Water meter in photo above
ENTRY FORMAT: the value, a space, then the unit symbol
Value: 7.0733 kL
